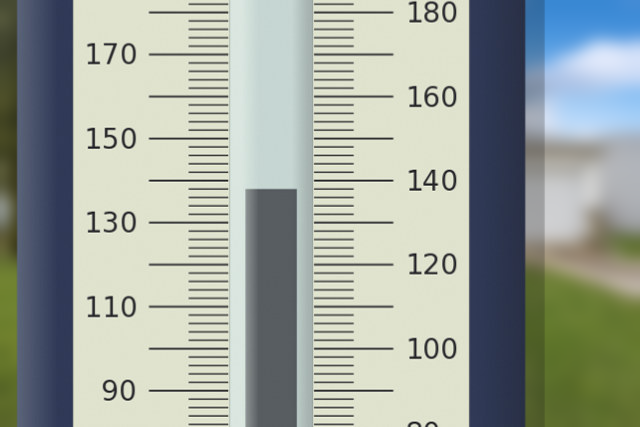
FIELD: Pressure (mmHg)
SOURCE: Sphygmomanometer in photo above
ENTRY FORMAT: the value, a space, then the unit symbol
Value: 138 mmHg
